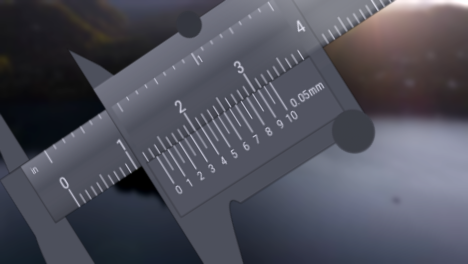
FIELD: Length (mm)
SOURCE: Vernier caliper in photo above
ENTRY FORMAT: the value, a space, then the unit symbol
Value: 13.4 mm
